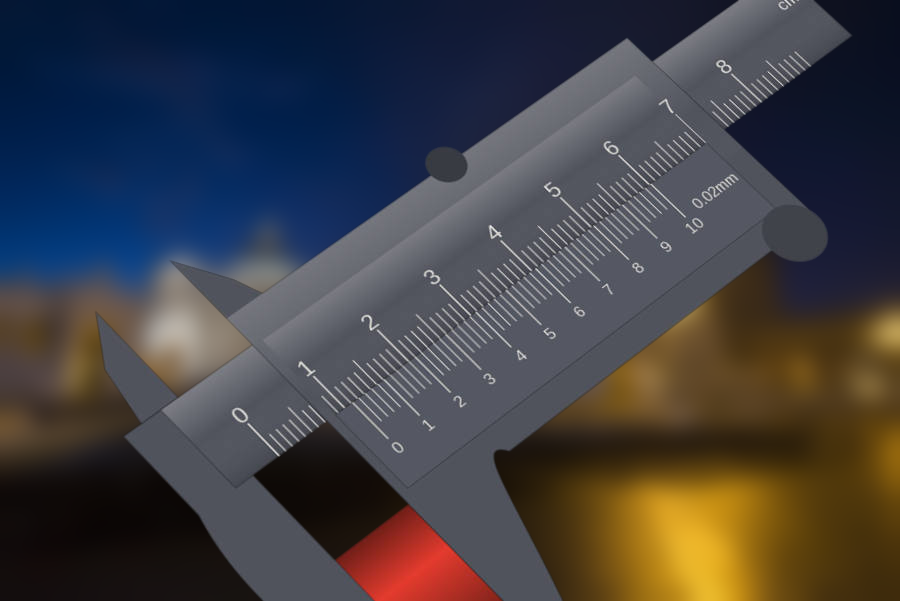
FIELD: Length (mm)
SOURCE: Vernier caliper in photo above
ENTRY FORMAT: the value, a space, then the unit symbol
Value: 11.2 mm
